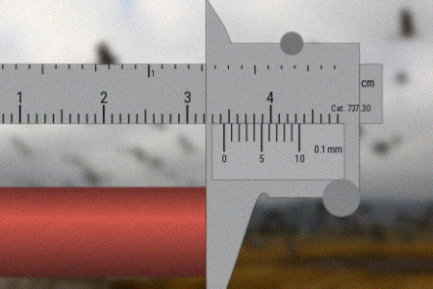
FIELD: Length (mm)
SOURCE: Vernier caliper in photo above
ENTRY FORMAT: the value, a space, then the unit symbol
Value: 34.4 mm
